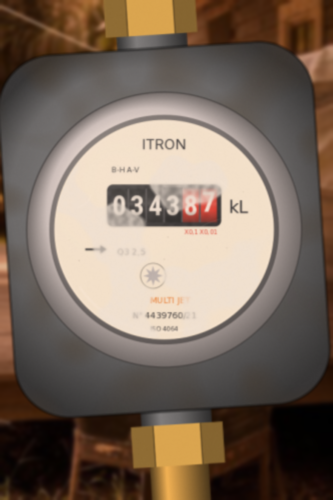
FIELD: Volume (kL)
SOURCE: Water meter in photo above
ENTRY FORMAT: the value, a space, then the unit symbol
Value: 343.87 kL
